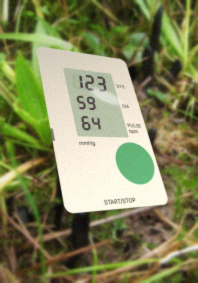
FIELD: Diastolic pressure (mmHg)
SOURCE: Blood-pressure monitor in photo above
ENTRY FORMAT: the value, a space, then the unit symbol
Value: 59 mmHg
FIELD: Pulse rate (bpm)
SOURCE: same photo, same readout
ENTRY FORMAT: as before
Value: 64 bpm
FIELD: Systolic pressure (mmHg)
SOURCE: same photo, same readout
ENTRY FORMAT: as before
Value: 123 mmHg
